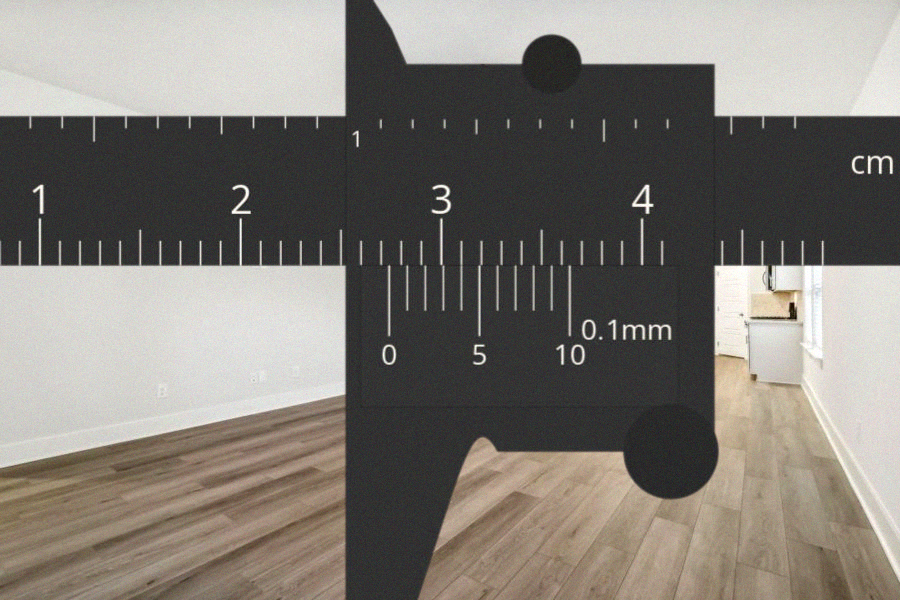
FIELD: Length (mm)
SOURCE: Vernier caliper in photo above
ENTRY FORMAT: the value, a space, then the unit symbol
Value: 27.4 mm
